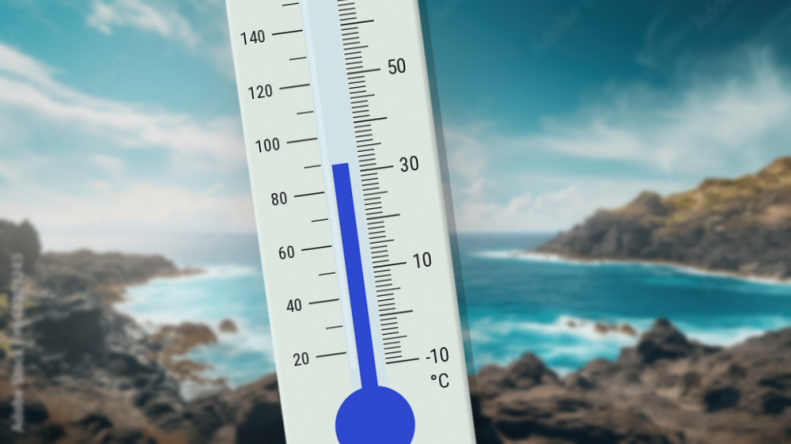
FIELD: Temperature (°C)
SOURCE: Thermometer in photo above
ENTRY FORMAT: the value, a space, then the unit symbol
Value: 32 °C
